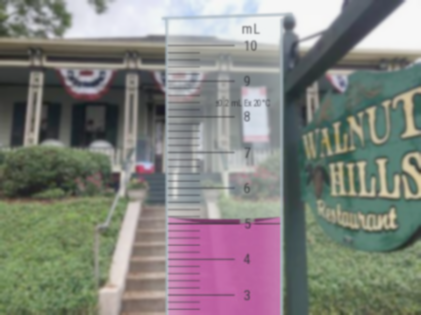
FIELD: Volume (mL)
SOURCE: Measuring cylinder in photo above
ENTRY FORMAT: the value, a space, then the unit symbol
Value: 5 mL
